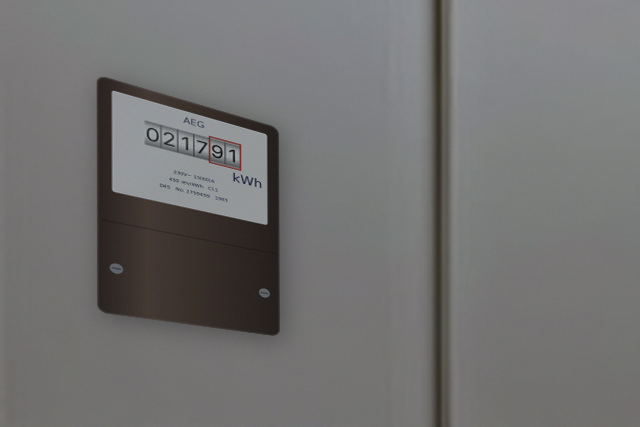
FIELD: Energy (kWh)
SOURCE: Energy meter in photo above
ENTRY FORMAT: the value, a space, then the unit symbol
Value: 217.91 kWh
